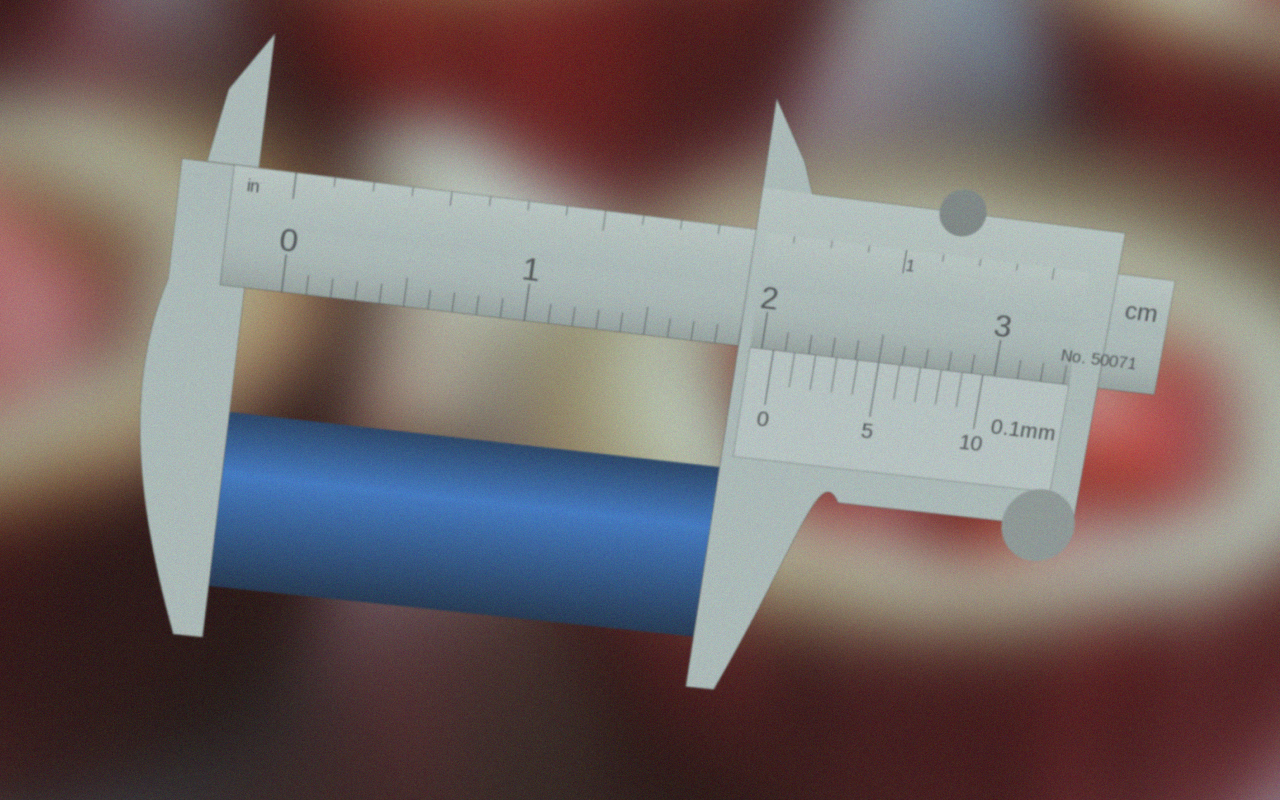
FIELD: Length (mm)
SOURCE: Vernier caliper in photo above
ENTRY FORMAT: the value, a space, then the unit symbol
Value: 20.5 mm
